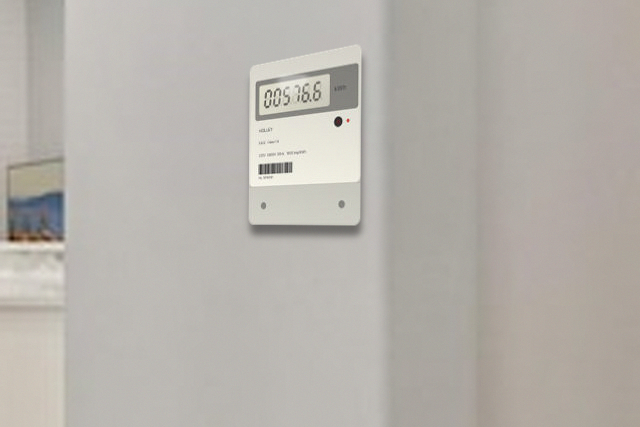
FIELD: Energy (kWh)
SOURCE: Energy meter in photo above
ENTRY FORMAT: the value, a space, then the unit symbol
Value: 576.6 kWh
